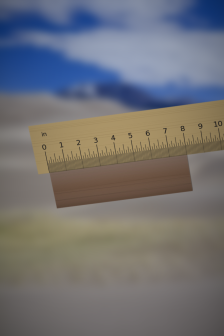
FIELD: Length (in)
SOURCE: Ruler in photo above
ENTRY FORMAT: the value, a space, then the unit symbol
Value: 8 in
